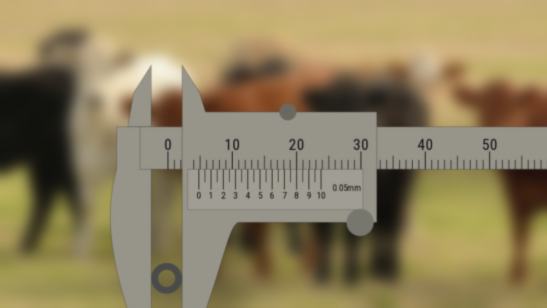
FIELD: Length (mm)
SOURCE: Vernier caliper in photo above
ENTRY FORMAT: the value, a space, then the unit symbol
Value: 4.8 mm
